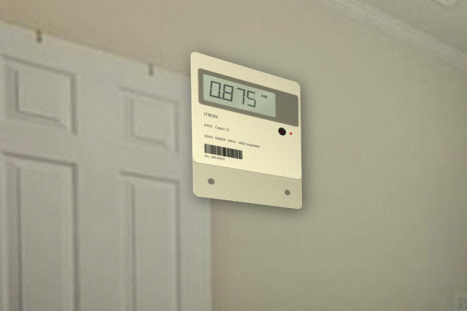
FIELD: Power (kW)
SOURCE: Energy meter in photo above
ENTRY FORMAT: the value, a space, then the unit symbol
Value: 0.875 kW
